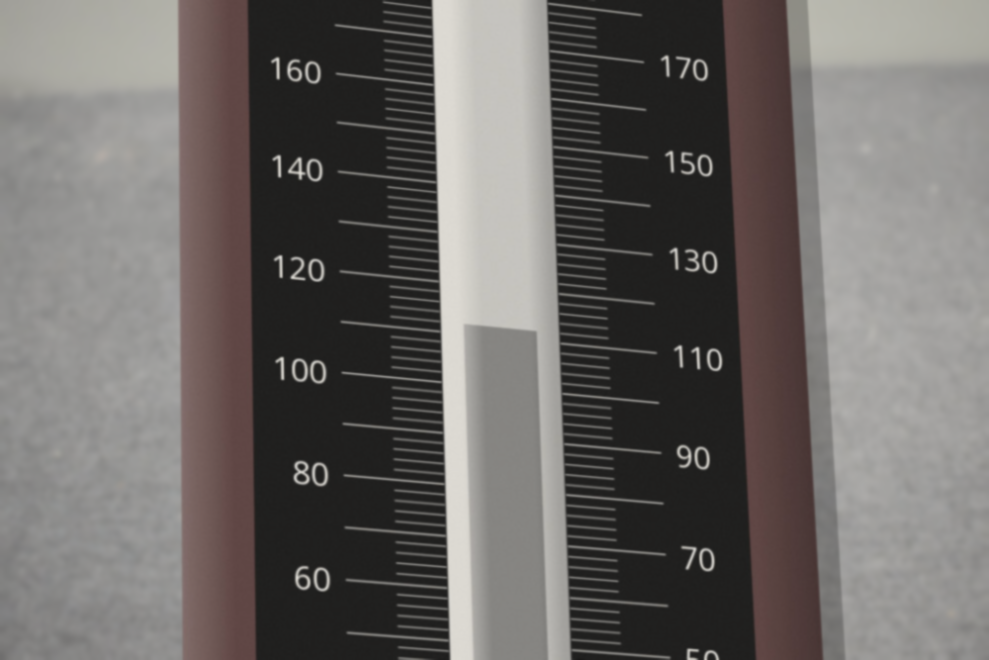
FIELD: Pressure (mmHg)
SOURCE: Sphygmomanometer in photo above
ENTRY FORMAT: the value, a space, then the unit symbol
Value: 112 mmHg
